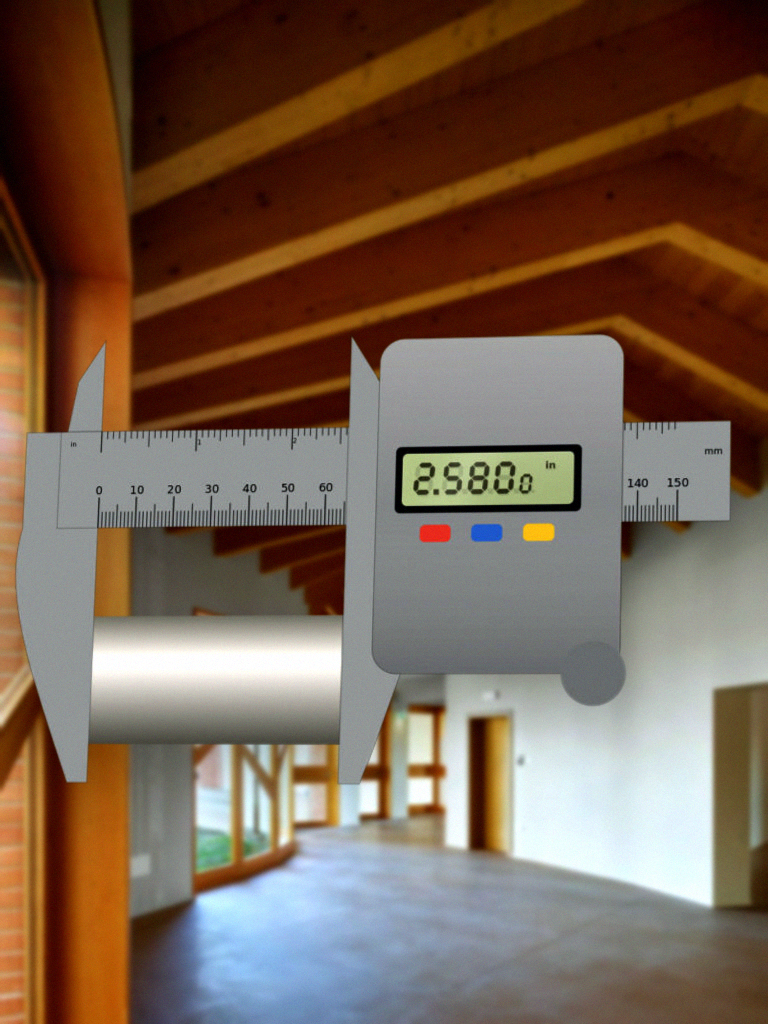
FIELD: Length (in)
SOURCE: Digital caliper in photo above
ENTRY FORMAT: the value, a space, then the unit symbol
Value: 2.5800 in
